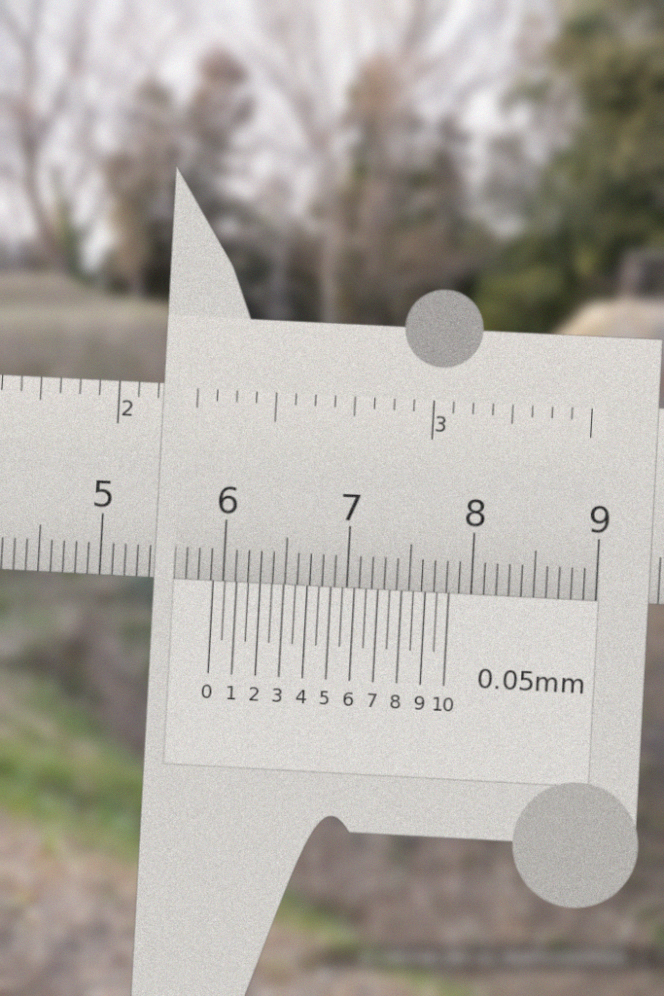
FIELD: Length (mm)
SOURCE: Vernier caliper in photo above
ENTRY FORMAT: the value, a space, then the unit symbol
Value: 59.2 mm
